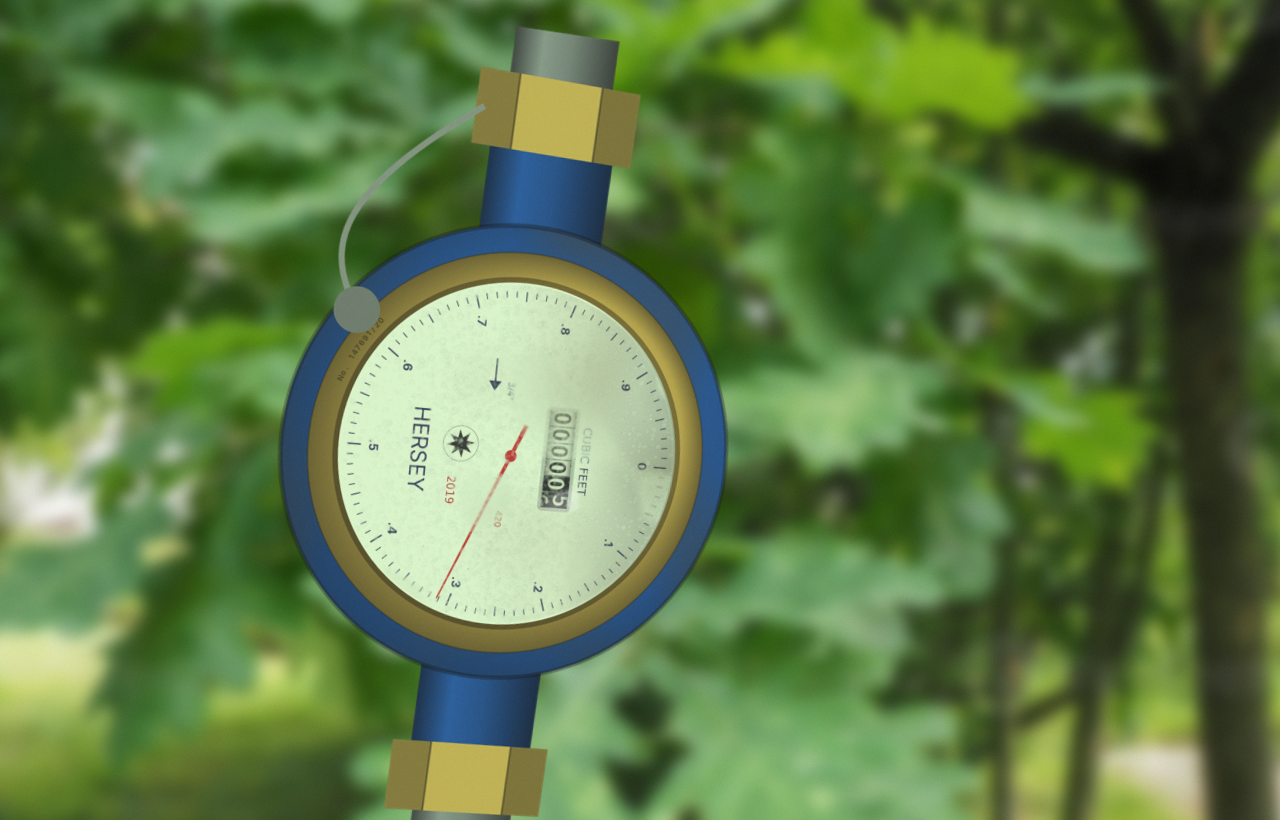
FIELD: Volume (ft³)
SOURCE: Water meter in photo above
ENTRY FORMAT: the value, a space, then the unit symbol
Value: 5.31 ft³
